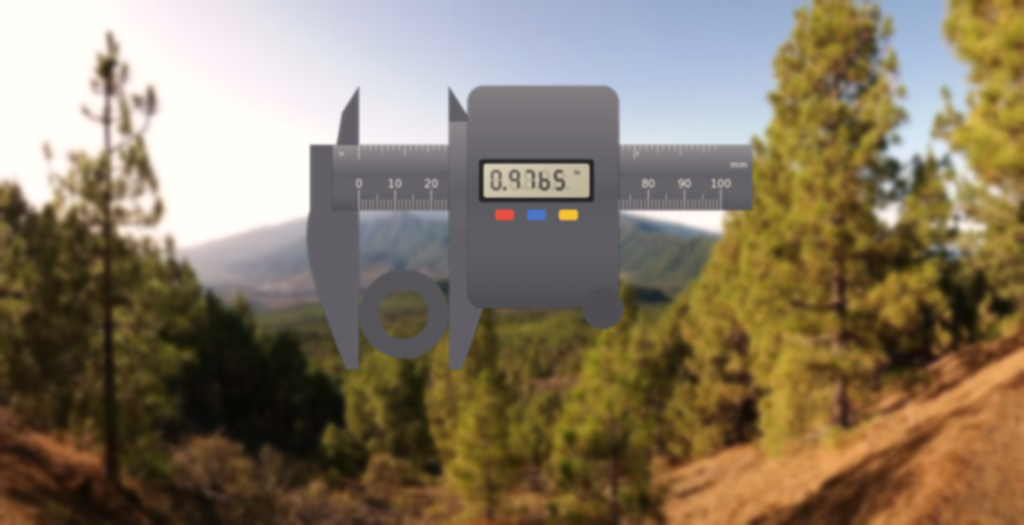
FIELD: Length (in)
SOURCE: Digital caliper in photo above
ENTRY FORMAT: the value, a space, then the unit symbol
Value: 0.9765 in
